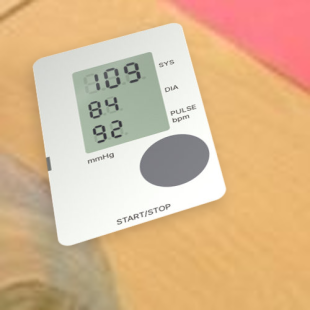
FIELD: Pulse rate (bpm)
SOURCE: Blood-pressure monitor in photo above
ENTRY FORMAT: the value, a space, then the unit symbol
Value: 92 bpm
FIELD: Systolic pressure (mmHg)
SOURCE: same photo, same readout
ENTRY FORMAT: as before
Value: 109 mmHg
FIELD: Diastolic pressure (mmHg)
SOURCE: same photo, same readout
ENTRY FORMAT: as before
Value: 84 mmHg
